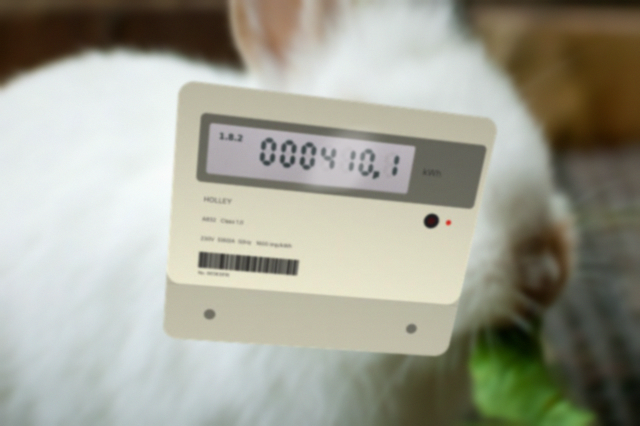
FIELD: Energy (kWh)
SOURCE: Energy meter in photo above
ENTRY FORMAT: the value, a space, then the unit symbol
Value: 410.1 kWh
